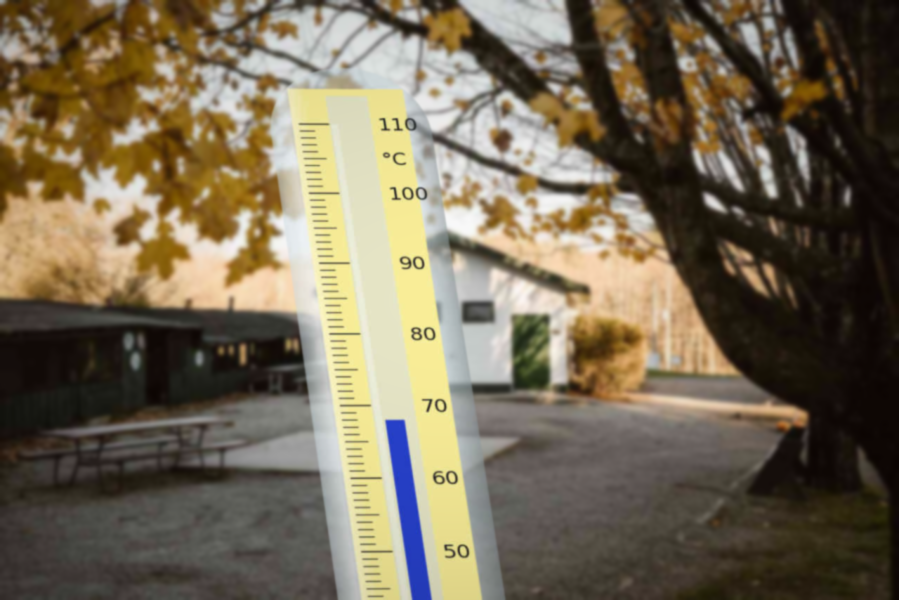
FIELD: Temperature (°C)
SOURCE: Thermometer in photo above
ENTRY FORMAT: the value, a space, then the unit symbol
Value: 68 °C
